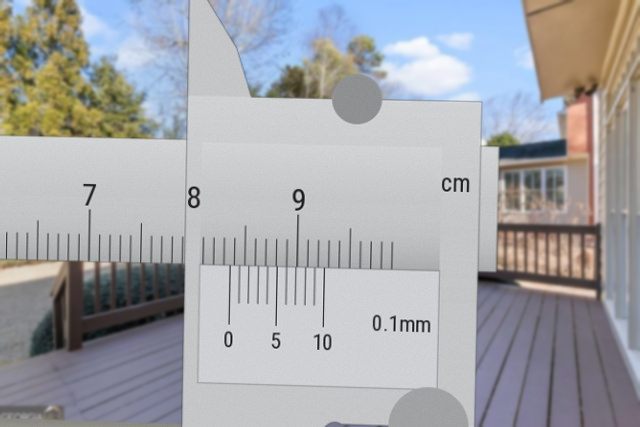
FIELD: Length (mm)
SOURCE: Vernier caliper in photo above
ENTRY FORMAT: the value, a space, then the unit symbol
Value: 83.6 mm
